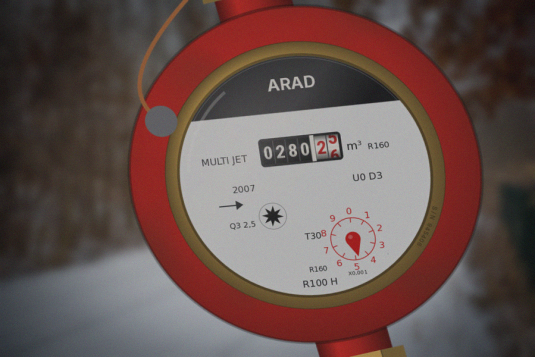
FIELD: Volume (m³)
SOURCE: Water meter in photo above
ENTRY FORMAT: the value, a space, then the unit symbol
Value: 280.254 m³
